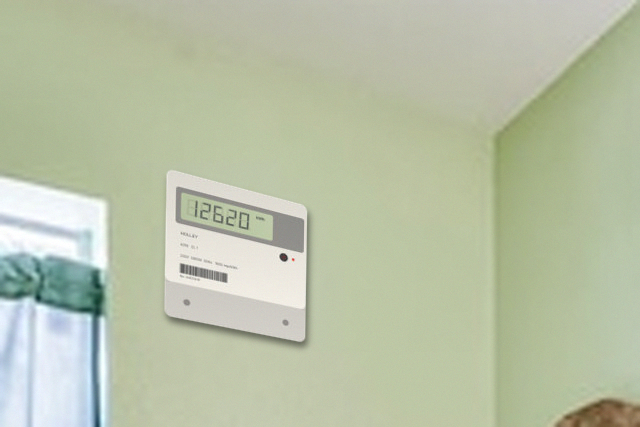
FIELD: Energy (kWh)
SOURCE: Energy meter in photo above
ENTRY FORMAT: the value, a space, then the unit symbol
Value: 12620 kWh
